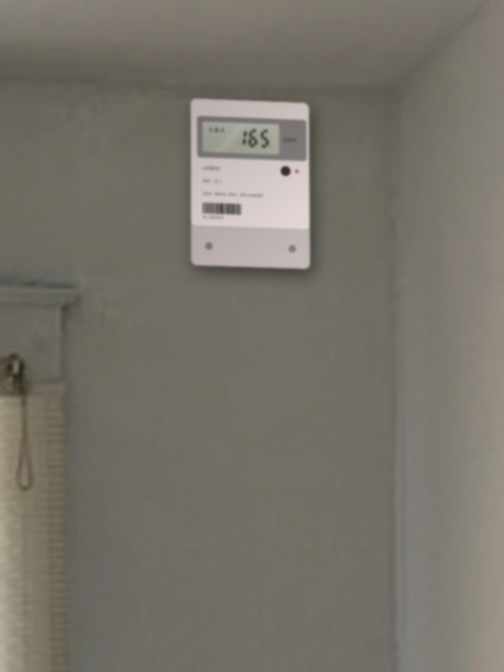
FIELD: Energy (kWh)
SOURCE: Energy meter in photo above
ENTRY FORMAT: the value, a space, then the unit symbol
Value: 165 kWh
